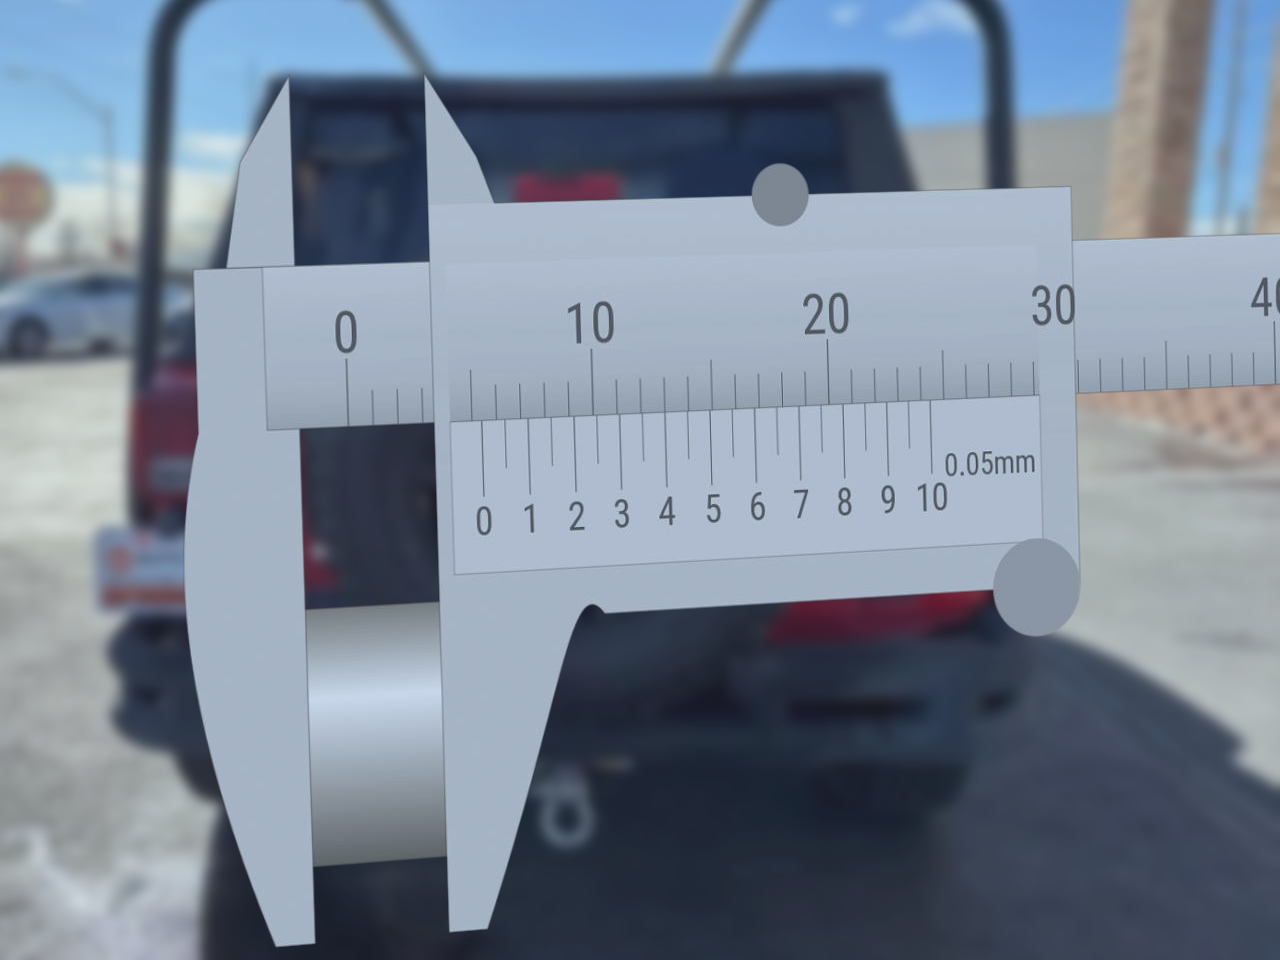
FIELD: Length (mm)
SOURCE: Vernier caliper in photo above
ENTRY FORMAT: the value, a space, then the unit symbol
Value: 5.40 mm
